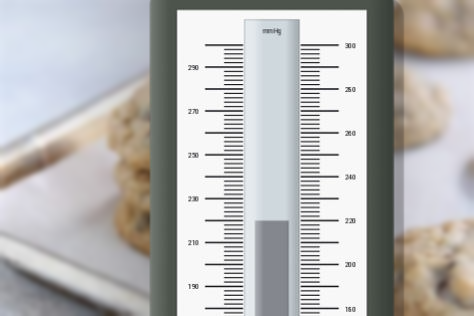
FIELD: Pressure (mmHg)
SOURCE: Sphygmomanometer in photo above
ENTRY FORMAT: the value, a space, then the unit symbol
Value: 220 mmHg
